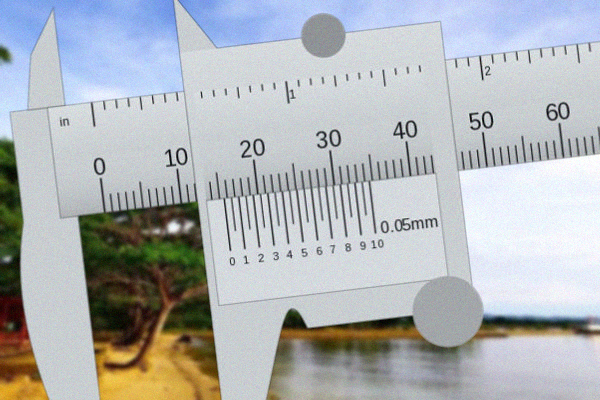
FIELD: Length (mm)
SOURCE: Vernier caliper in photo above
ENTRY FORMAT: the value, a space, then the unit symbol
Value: 15.6 mm
